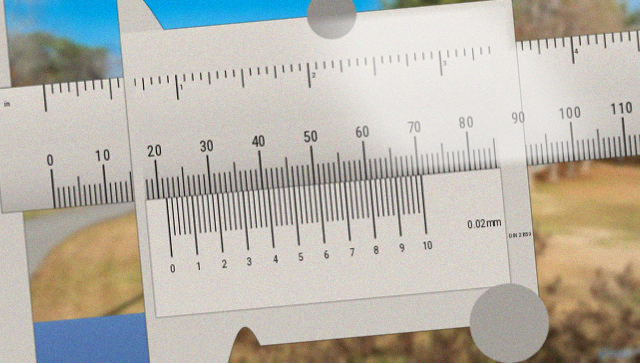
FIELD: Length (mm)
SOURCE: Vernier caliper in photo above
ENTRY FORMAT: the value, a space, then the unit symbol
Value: 21.5 mm
